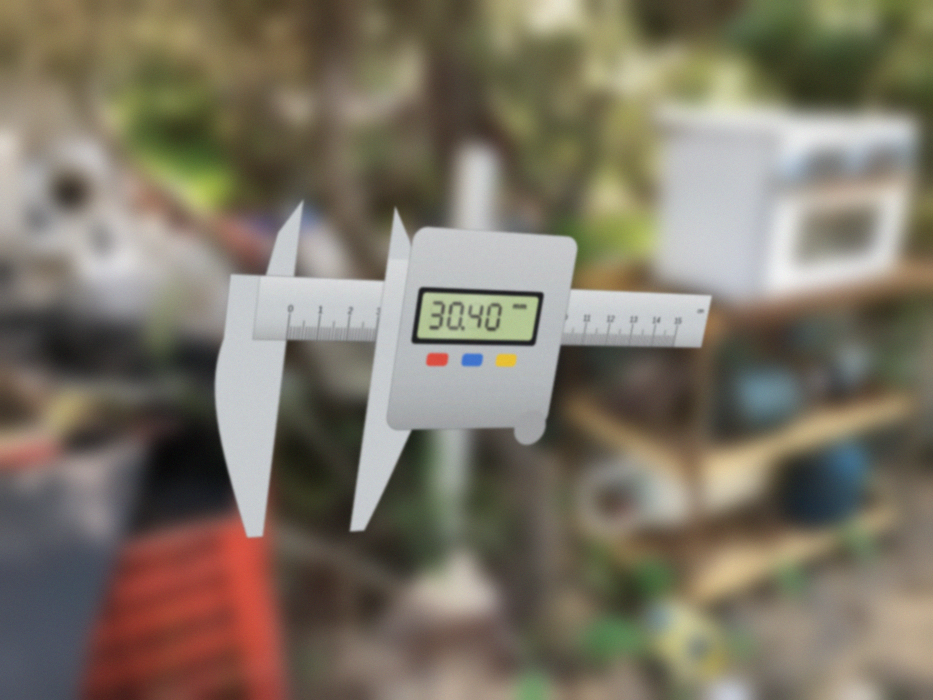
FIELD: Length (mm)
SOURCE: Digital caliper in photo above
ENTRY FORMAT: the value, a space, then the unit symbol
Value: 30.40 mm
